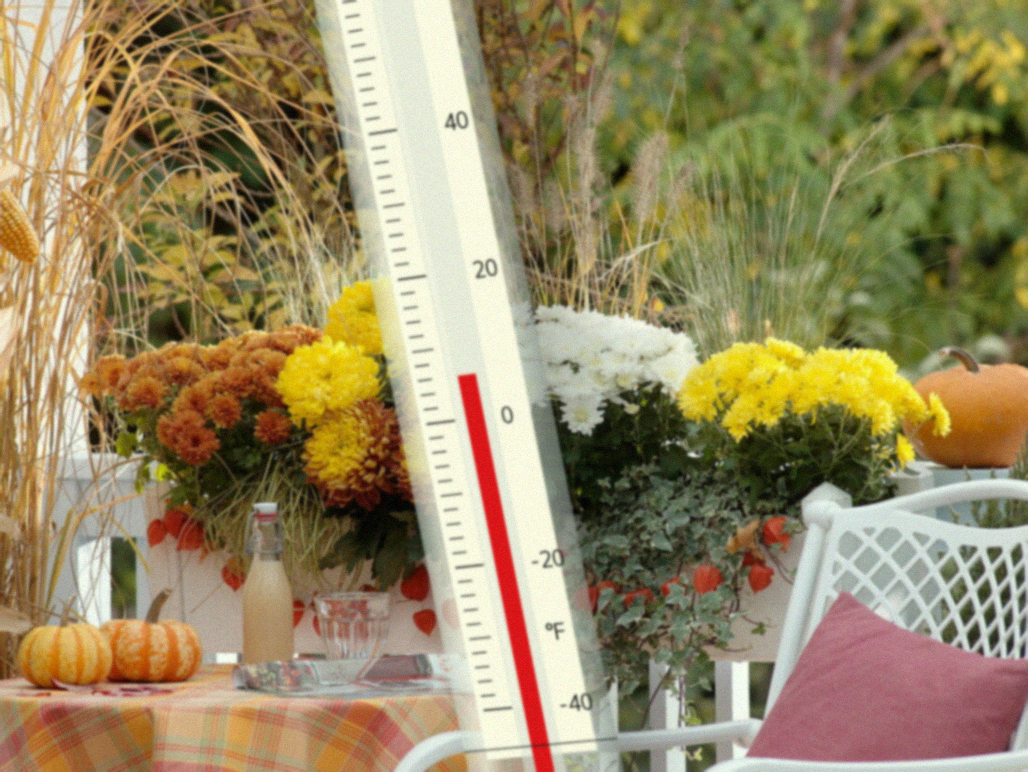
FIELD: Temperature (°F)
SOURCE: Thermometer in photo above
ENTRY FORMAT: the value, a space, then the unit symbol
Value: 6 °F
